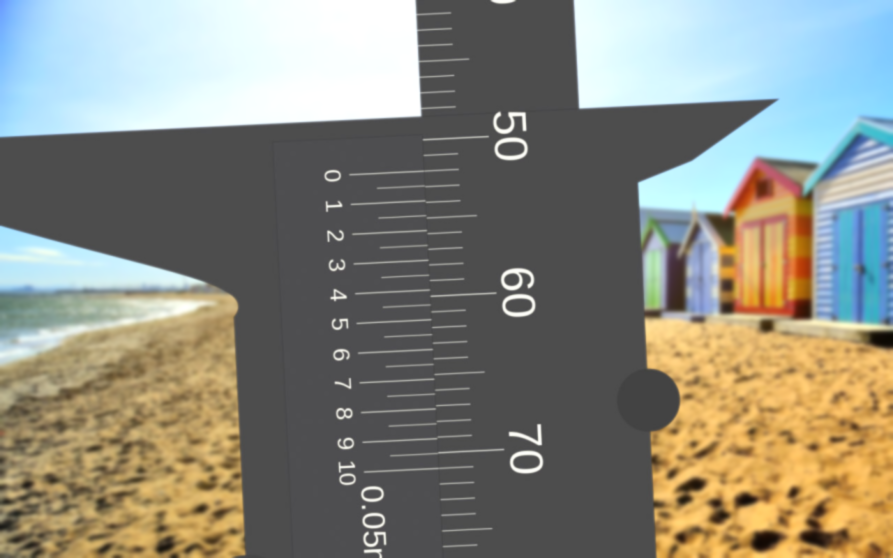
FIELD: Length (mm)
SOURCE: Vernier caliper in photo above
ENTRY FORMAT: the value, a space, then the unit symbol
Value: 52.0 mm
